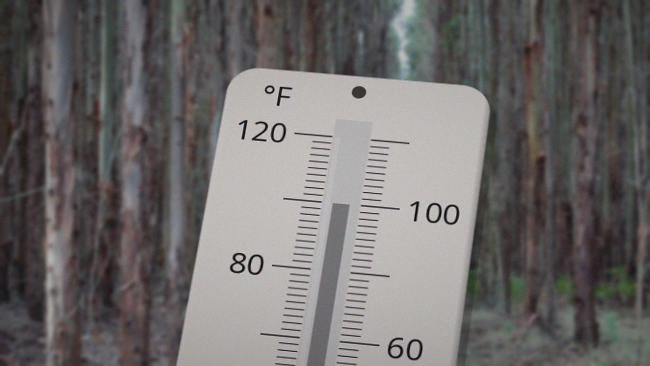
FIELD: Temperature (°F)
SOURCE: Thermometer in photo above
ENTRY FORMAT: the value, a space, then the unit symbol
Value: 100 °F
